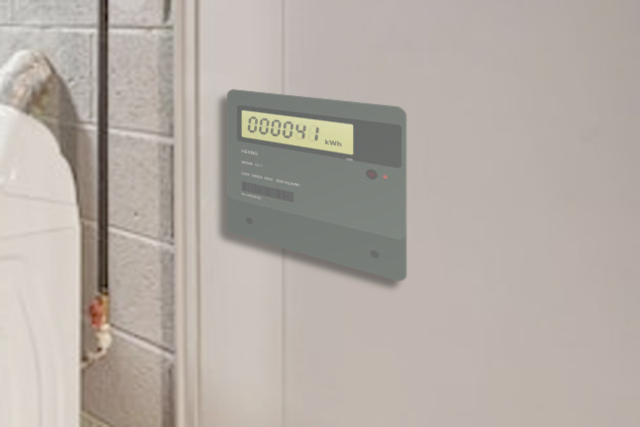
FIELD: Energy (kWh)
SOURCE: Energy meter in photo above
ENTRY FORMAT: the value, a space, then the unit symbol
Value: 41 kWh
